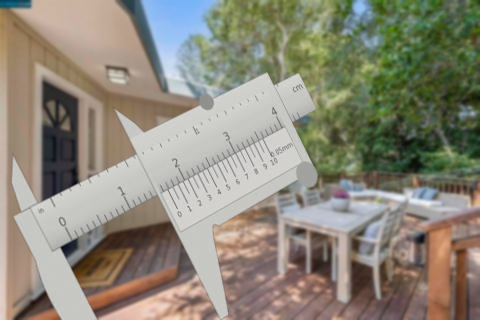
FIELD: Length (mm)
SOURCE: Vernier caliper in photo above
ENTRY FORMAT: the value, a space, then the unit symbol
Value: 16.8 mm
